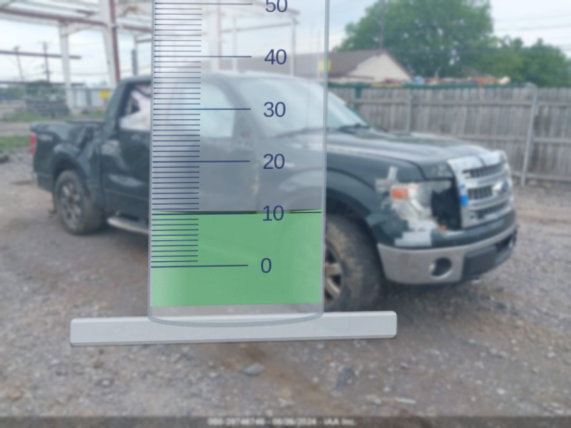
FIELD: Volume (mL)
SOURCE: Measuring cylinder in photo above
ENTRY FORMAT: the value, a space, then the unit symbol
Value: 10 mL
